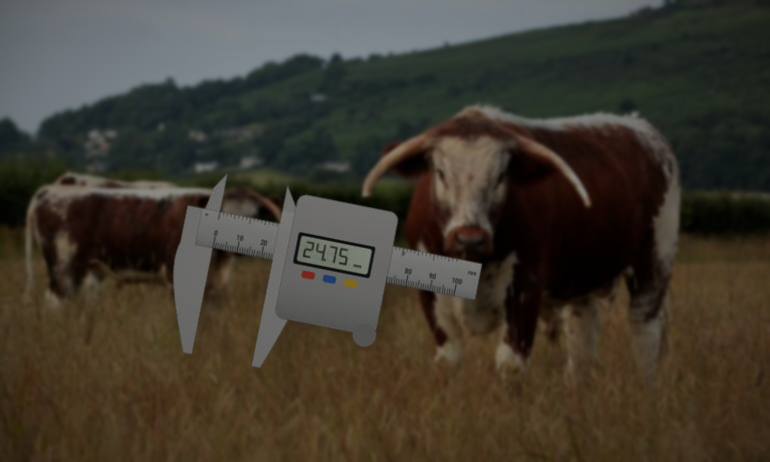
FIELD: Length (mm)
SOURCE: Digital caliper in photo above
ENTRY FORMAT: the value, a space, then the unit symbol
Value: 24.75 mm
